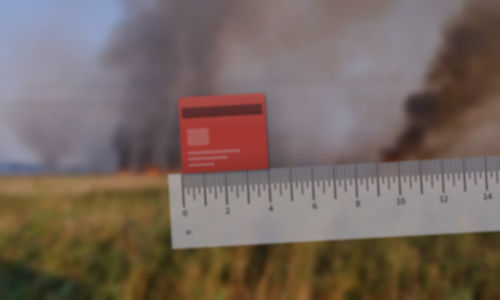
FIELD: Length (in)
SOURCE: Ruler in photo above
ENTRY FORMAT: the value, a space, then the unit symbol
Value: 4 in
